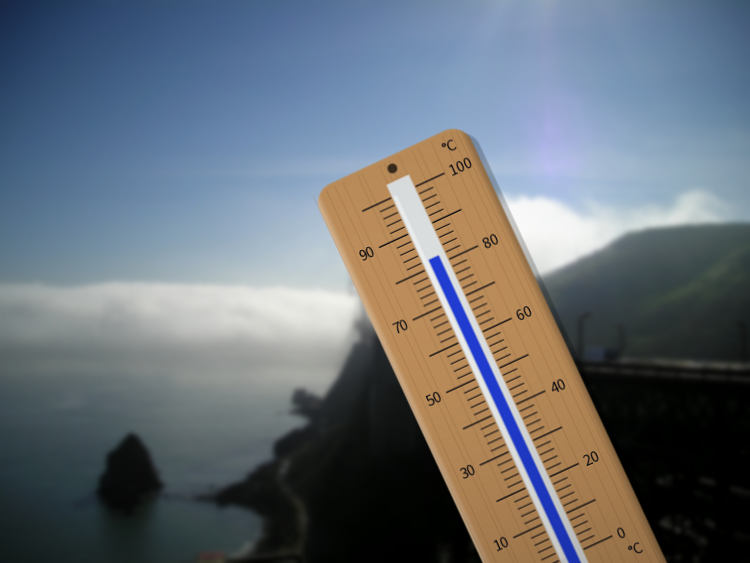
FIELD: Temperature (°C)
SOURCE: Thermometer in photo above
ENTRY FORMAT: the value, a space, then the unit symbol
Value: 82 °C
